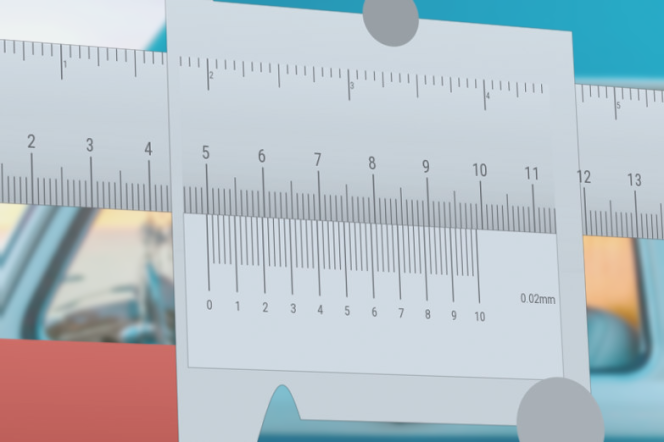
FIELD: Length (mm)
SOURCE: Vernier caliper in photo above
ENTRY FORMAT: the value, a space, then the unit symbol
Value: 49.8 mm
